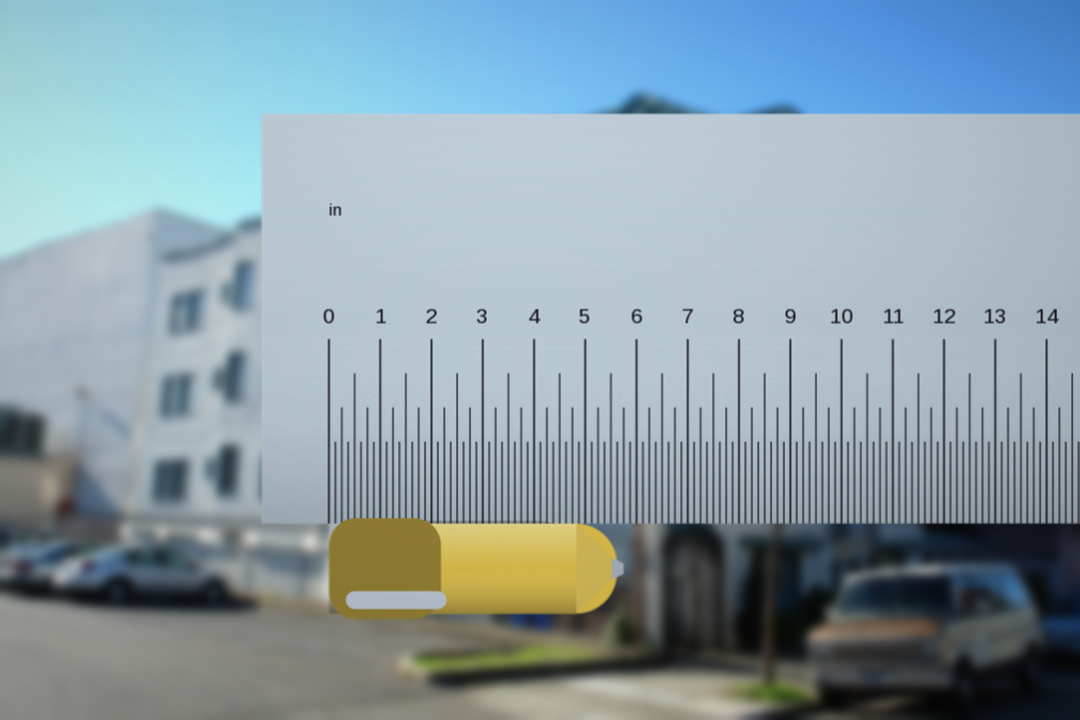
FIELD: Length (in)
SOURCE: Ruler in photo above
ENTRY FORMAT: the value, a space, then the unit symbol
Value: 5.75 in
